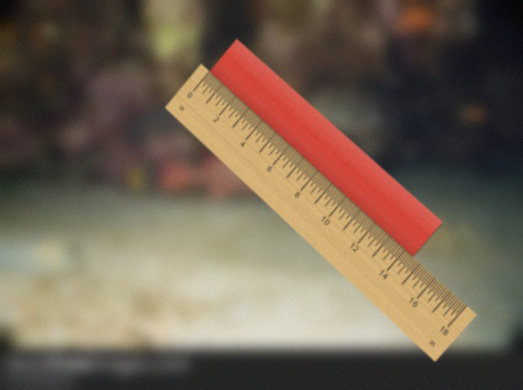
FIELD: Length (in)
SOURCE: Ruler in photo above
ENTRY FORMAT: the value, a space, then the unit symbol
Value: 14.5 in
